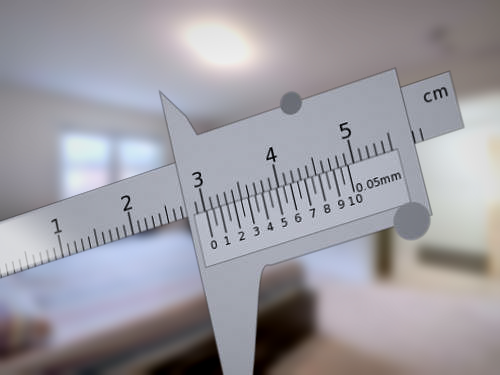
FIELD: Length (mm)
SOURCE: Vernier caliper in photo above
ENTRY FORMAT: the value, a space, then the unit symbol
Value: 30.2 mm
